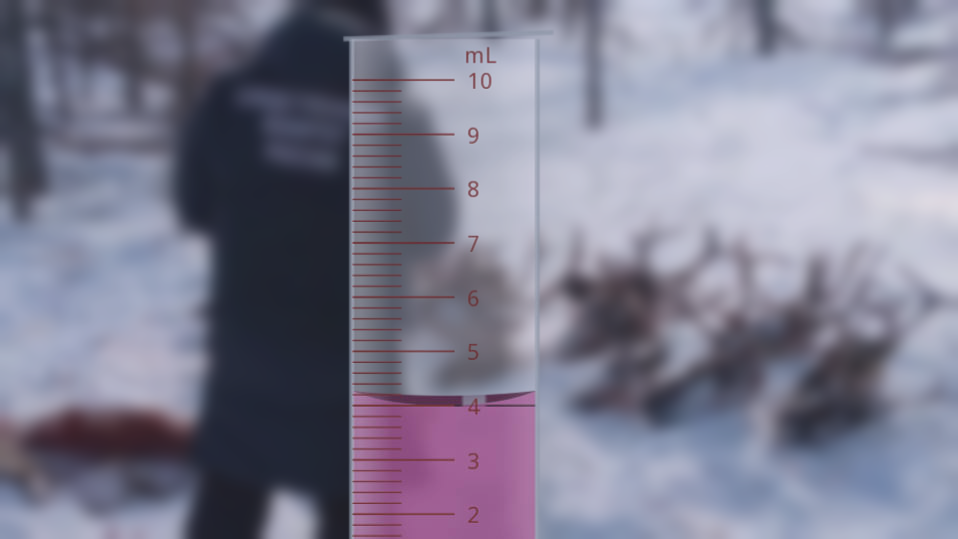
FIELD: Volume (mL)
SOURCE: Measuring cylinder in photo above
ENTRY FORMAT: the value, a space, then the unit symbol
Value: 4 mL
